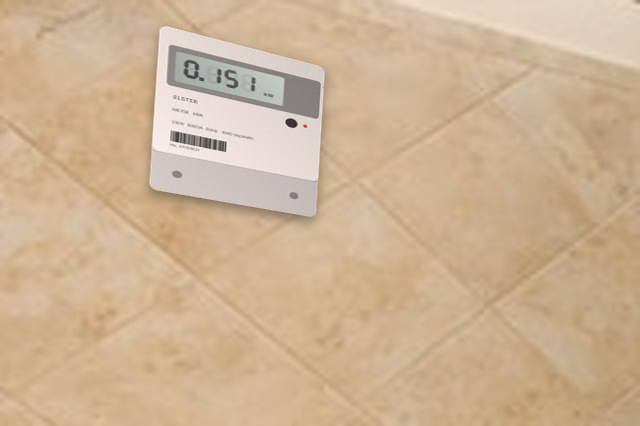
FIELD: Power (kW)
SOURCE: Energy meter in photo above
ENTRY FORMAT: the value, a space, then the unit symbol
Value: 0.151 kW
